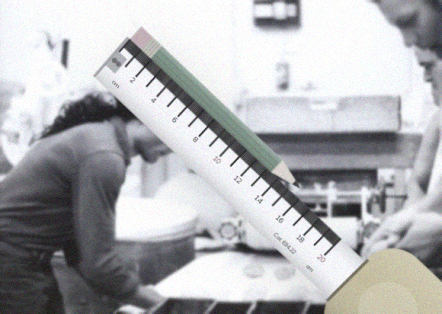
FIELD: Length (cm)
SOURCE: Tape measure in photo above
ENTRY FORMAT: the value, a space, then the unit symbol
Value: 15.5 cm
